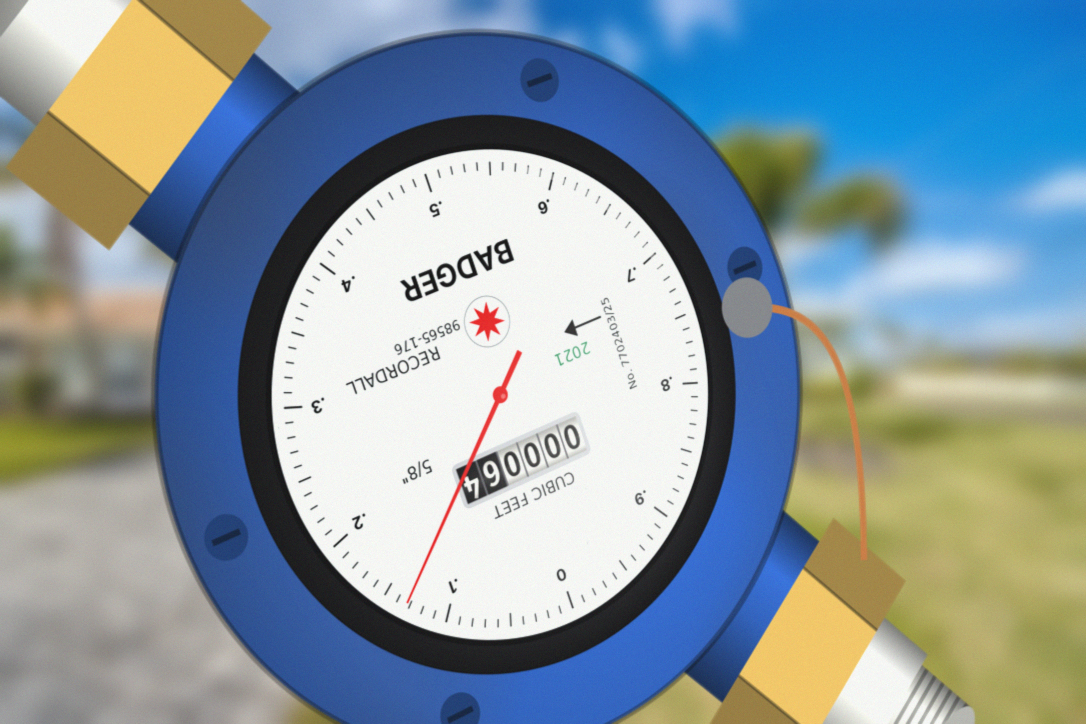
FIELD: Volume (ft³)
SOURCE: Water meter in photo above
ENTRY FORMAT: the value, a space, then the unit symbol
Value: 64.13 ft³
